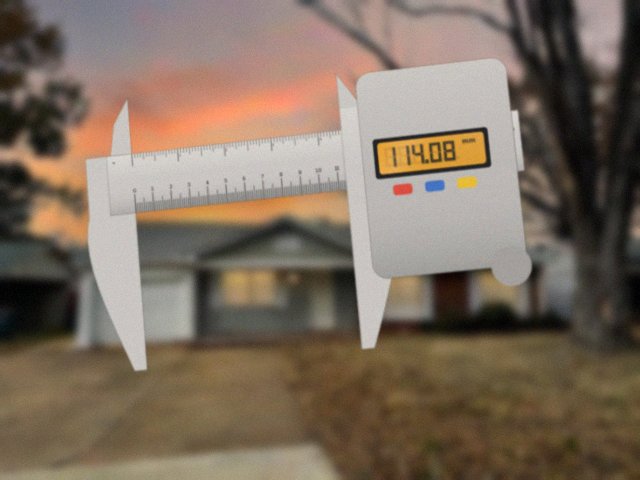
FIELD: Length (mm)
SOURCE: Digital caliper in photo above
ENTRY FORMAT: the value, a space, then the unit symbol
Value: 114.08 mm
